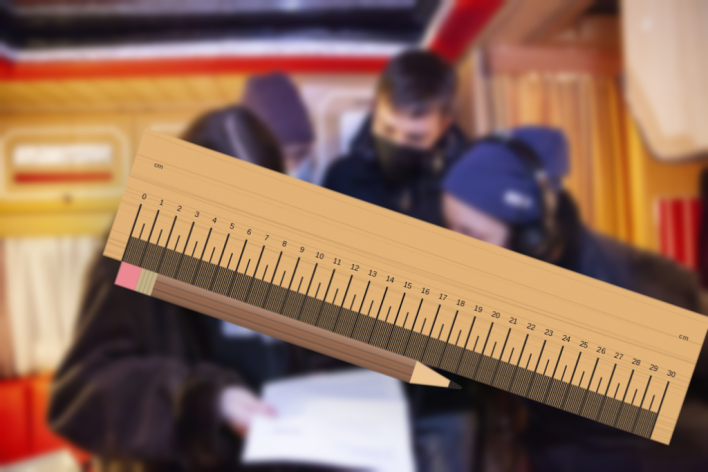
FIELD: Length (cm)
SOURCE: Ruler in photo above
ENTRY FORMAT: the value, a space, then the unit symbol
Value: 19.5 cm
